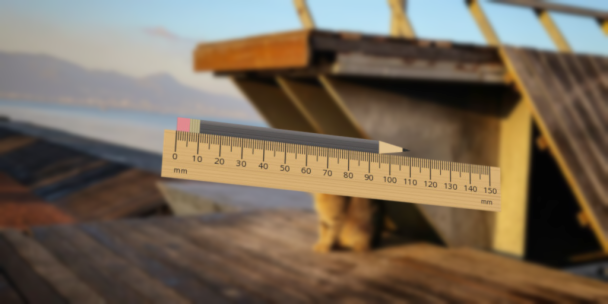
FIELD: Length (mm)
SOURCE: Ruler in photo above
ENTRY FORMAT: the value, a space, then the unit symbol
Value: 110 mm
